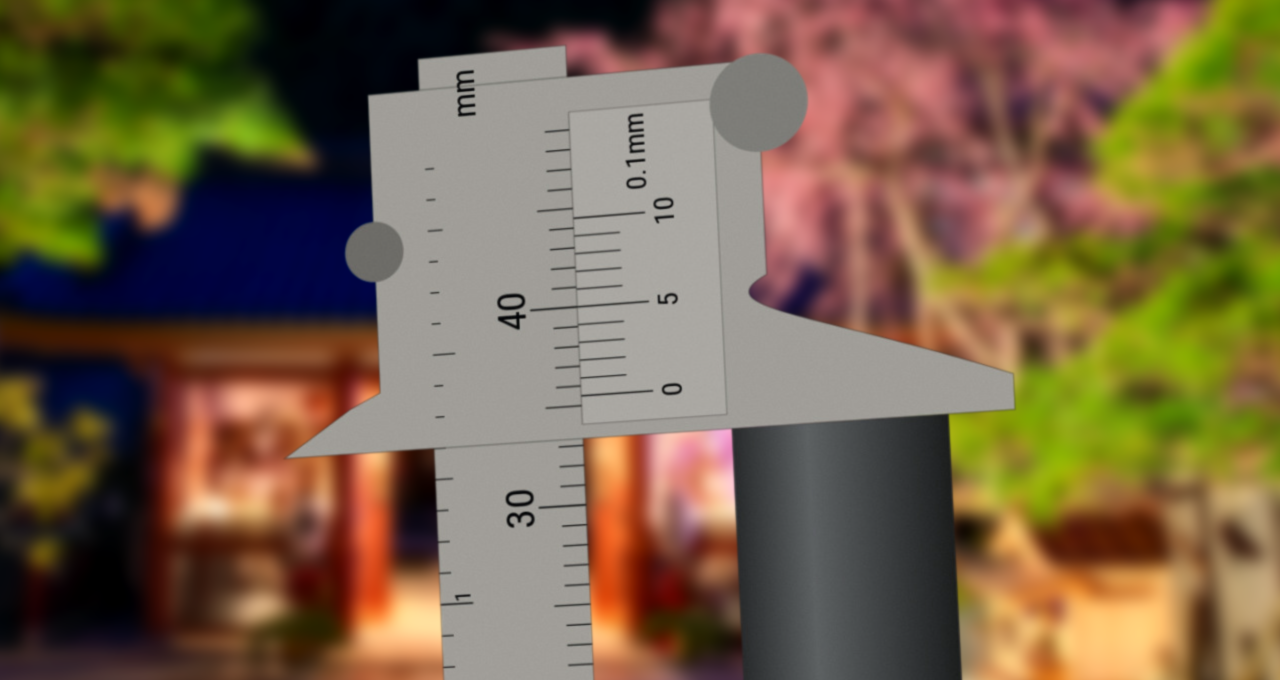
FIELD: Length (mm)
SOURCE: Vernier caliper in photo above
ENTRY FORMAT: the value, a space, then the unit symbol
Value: 35.5 mm
